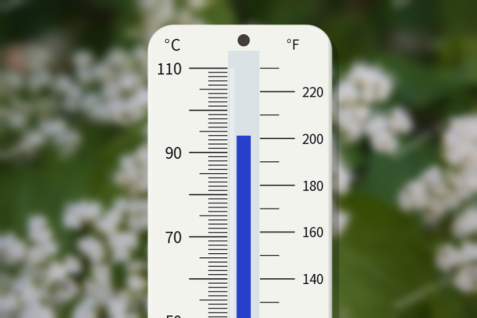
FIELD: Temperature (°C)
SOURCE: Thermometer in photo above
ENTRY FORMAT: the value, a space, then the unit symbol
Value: 94 °C
